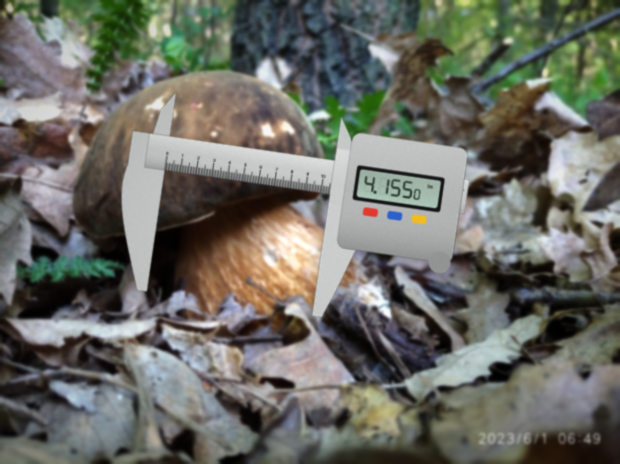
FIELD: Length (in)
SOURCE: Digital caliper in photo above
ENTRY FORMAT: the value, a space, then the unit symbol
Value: 4.1550 in
